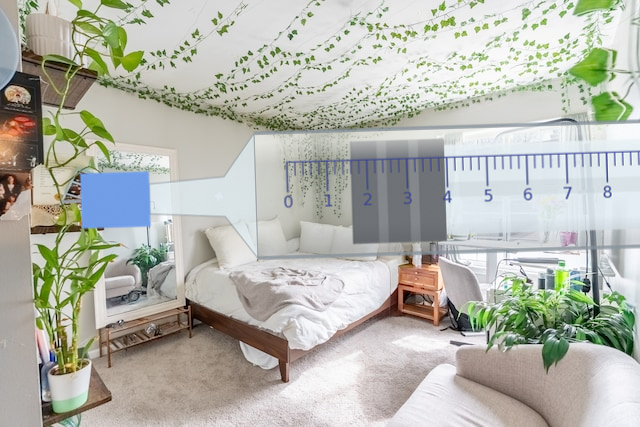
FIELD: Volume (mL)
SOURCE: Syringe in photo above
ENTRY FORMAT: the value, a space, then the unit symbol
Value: 1.6 mL
